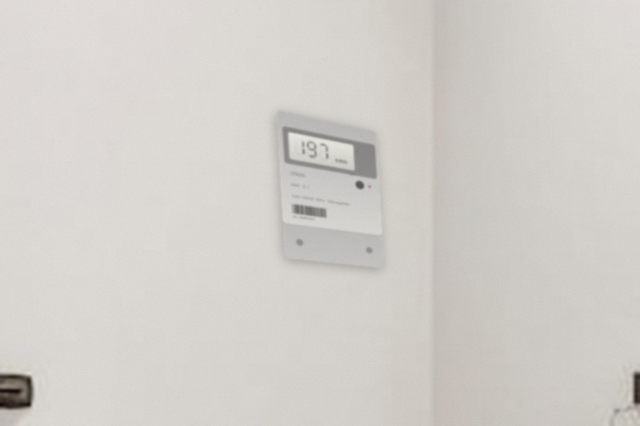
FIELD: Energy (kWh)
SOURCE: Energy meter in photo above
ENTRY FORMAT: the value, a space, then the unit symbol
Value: 197 kWh
